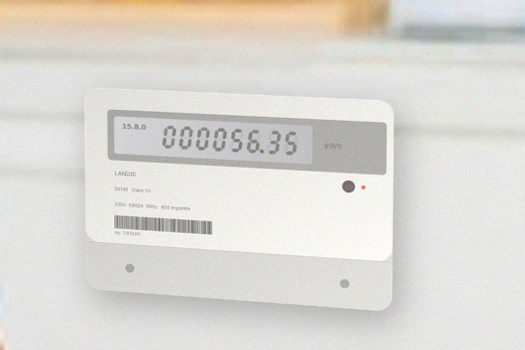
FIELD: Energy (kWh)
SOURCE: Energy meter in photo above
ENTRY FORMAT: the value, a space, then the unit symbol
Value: 56.35 kWh
